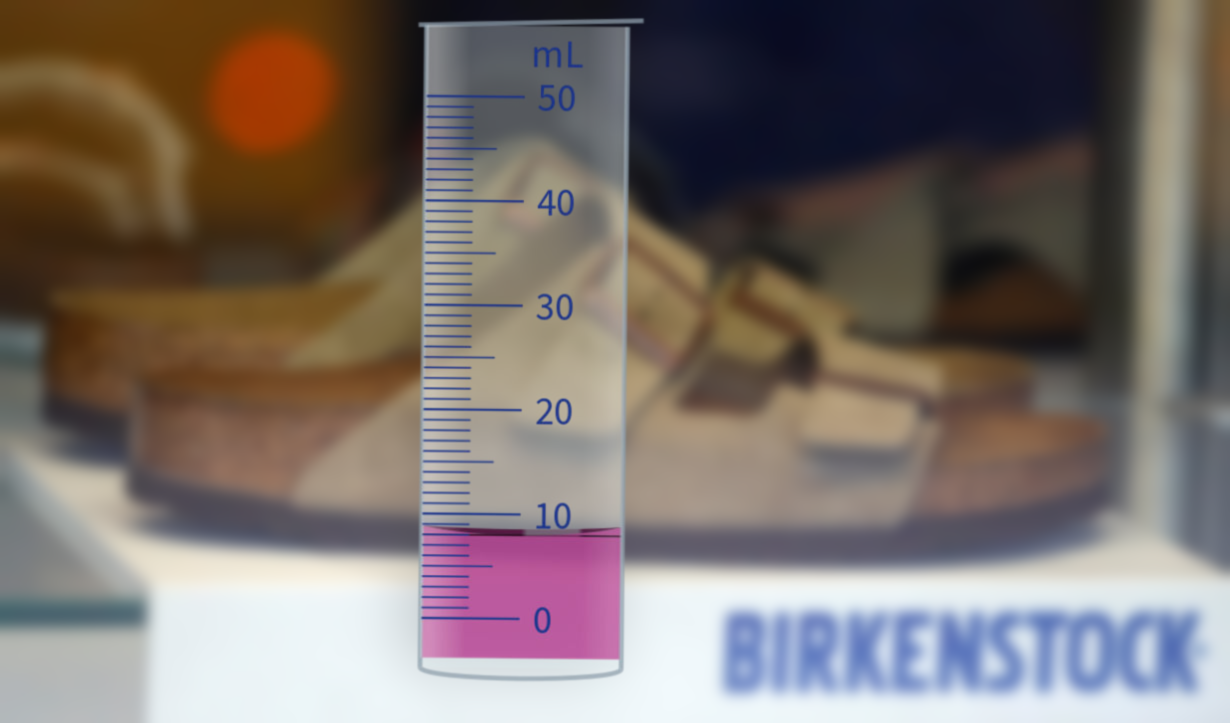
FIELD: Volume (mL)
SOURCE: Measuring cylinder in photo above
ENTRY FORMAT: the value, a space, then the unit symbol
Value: 8 mL
